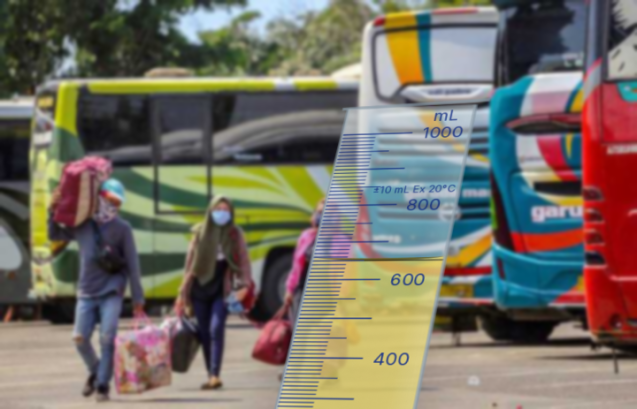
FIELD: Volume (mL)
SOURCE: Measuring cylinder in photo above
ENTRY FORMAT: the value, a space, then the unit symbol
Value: 650 mL
